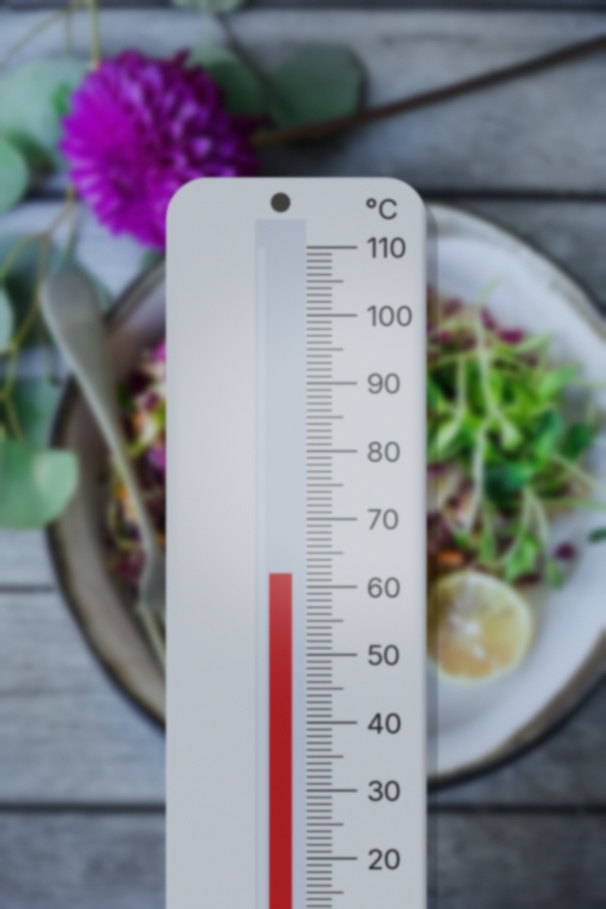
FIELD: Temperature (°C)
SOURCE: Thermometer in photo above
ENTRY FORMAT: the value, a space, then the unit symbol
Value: 62 °C
